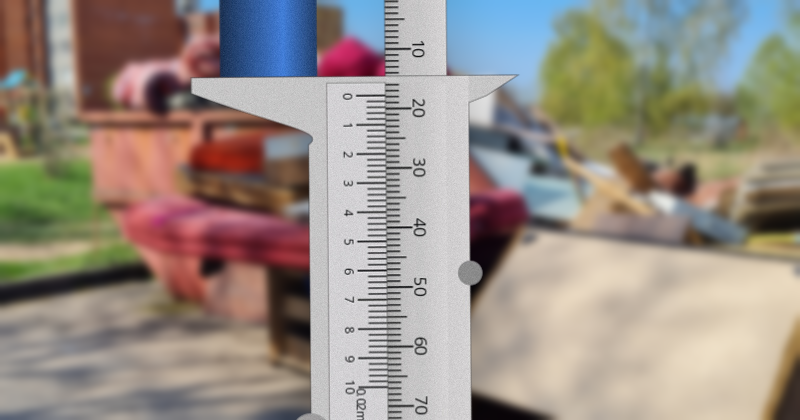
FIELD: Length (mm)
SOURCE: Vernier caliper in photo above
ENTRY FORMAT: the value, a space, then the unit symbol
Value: 17.8 mm
